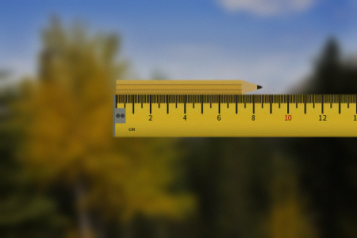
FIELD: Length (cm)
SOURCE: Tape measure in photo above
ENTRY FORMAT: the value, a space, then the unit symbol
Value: 8.5 cm
